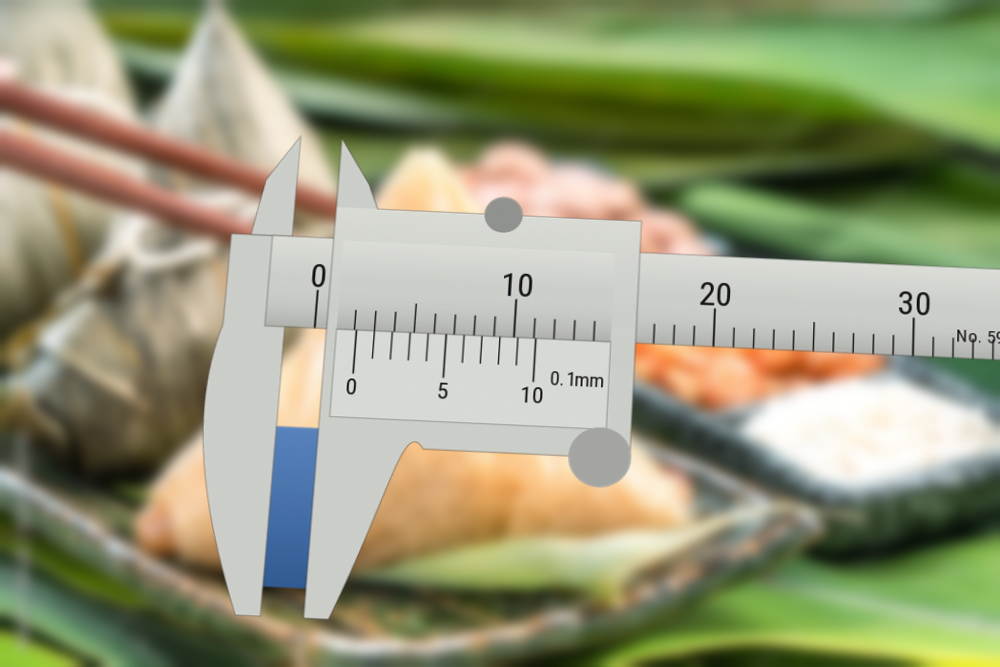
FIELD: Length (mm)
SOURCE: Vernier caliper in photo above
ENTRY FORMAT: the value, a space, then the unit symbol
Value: 2.1 mm
